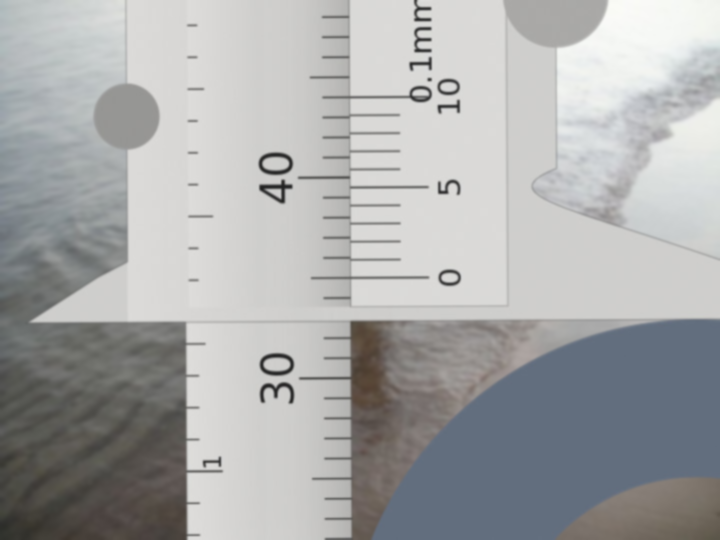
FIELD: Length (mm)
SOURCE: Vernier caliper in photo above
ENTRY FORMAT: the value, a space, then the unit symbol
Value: 35.0 mm
